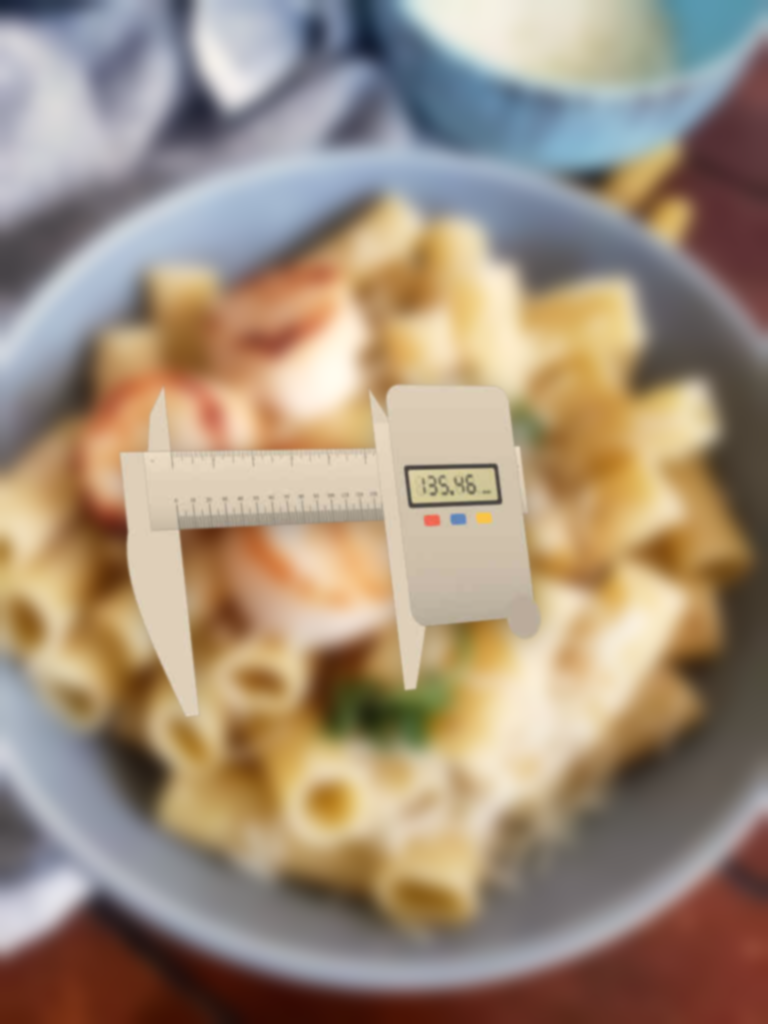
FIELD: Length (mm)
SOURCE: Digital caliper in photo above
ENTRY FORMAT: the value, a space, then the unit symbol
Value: 135.46 mm
